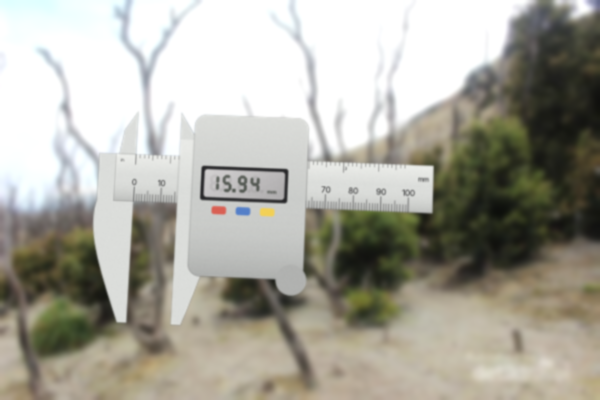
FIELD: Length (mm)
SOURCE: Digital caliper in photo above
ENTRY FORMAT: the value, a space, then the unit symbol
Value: 15.94 mm
